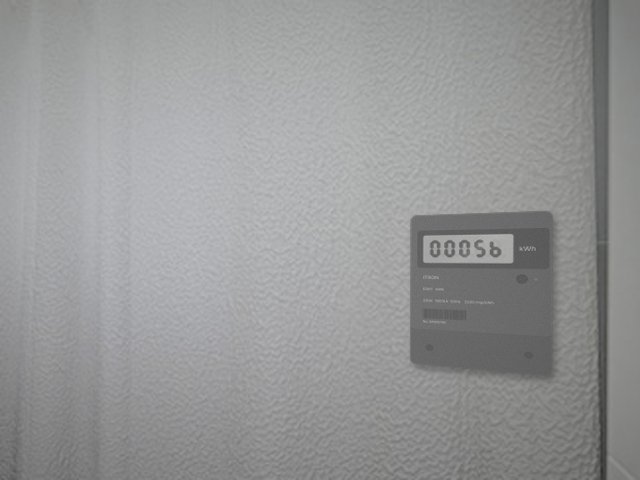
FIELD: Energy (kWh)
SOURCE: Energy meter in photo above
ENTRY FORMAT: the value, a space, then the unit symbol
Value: 56 kWh
